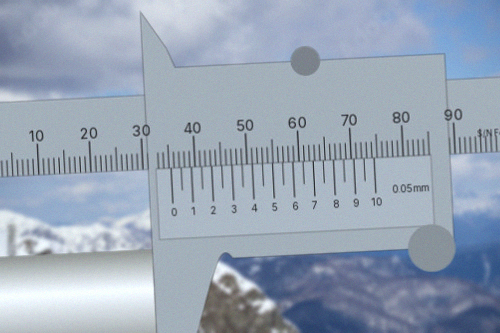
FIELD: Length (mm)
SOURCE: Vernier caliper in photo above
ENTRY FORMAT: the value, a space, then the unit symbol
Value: 35.4 mm
